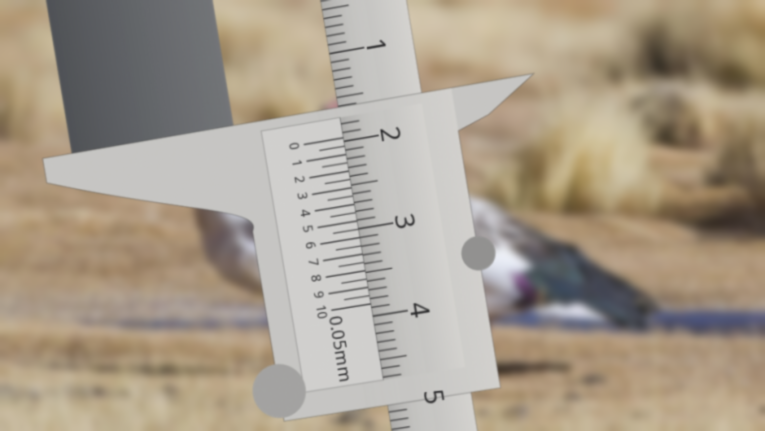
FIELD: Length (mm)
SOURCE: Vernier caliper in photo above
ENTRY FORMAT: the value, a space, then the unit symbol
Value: 19.6 mm
